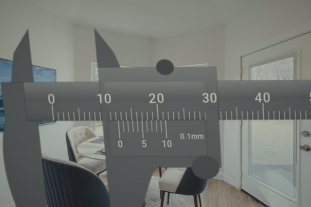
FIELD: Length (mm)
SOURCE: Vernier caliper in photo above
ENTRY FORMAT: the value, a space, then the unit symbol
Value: 12.4 mm
